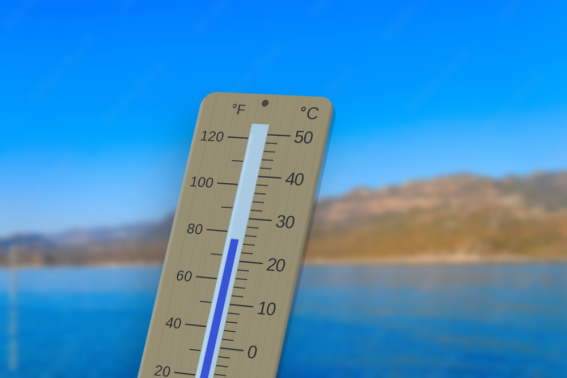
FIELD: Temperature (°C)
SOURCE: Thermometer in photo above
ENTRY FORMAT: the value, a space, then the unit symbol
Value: 25 °C
